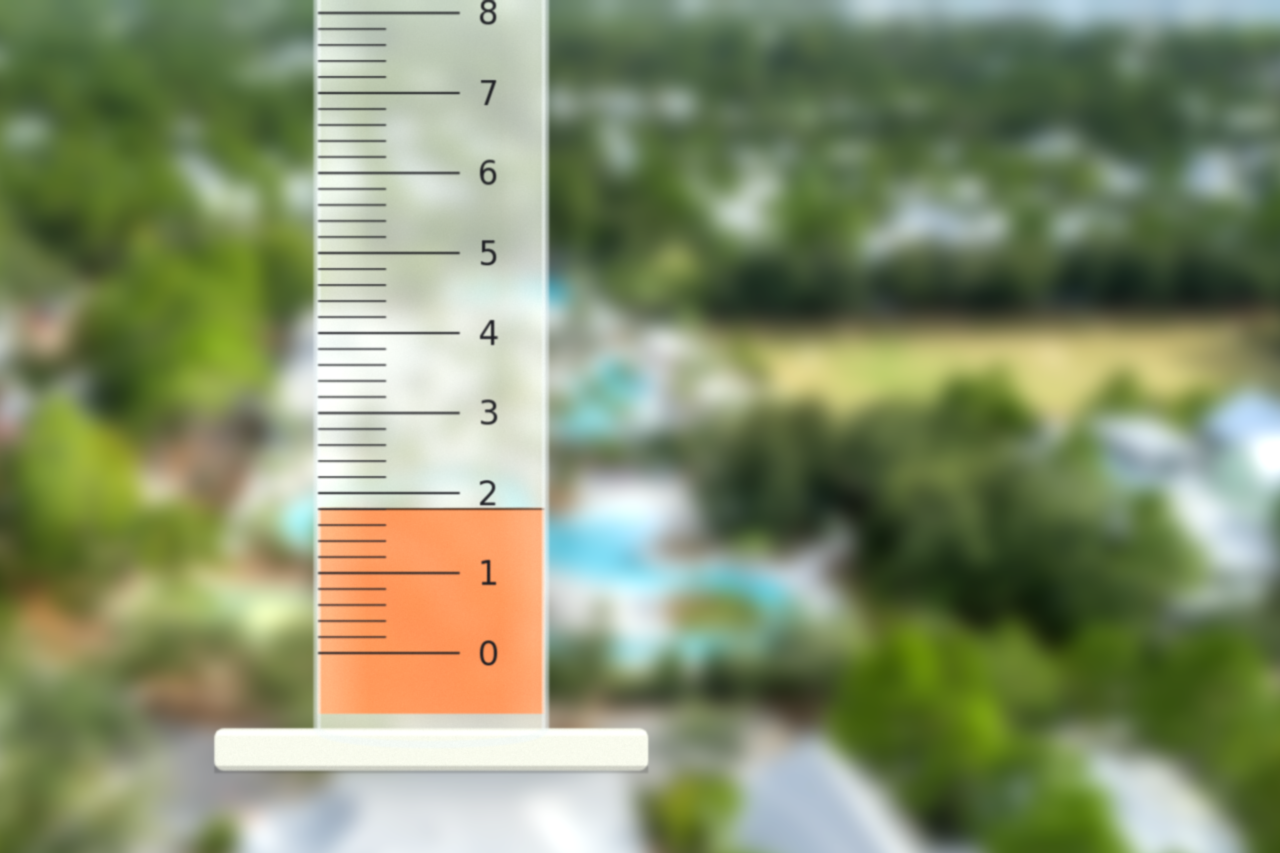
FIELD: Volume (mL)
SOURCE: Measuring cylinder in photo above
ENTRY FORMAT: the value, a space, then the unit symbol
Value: 1.8 mL
